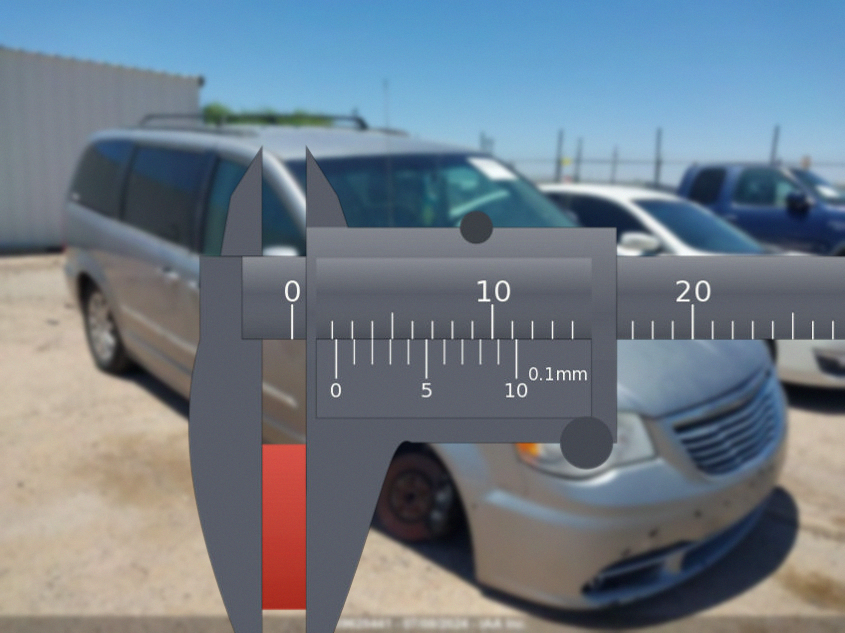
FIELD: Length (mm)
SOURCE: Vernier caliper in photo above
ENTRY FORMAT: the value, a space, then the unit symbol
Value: 2.2 mm
